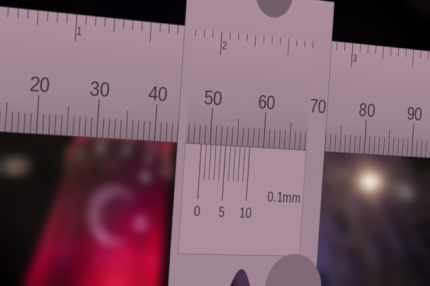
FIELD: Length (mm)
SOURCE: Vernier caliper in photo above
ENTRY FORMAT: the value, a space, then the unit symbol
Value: 48.4 mm
